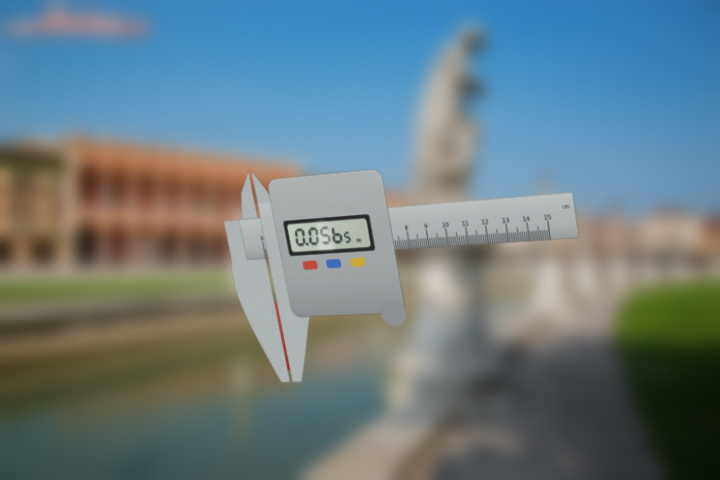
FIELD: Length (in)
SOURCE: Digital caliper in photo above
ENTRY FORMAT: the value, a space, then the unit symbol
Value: 0.0565 in
